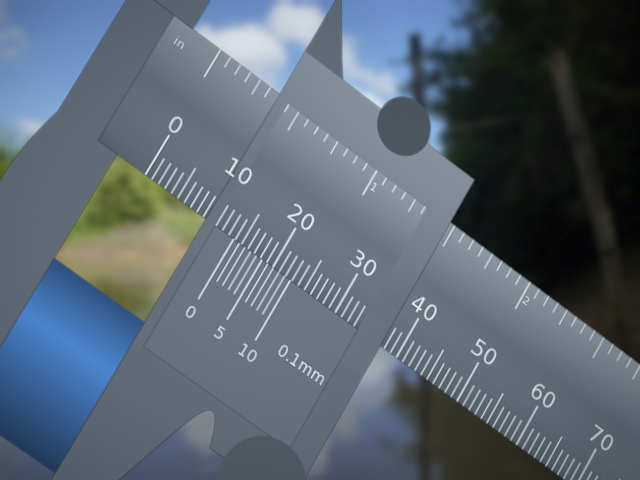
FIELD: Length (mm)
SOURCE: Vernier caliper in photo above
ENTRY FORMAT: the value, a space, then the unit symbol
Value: 13.8 mm
